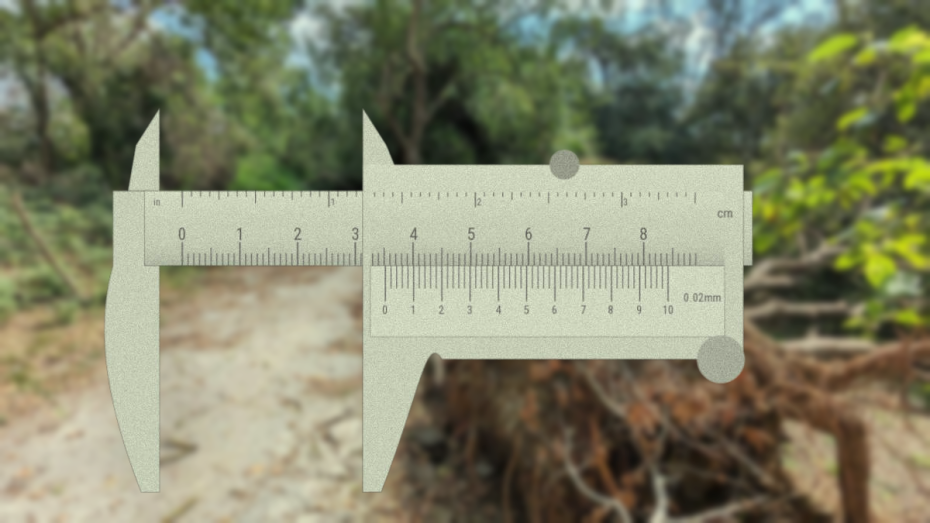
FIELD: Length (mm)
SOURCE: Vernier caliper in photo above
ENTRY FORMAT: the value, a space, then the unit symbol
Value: 35.2 mm
